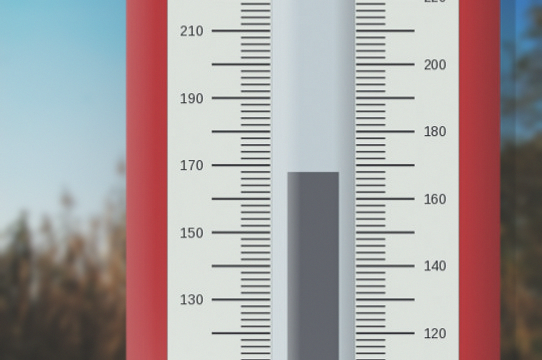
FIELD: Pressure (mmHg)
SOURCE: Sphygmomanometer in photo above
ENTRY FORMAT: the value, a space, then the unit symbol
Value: 168 mmHg
